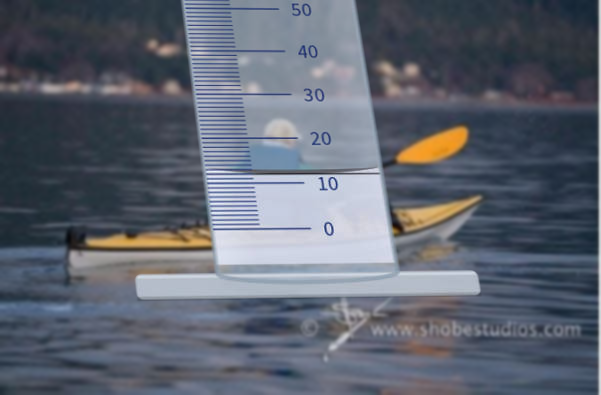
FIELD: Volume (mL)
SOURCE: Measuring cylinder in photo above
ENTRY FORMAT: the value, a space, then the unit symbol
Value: 12 mL
